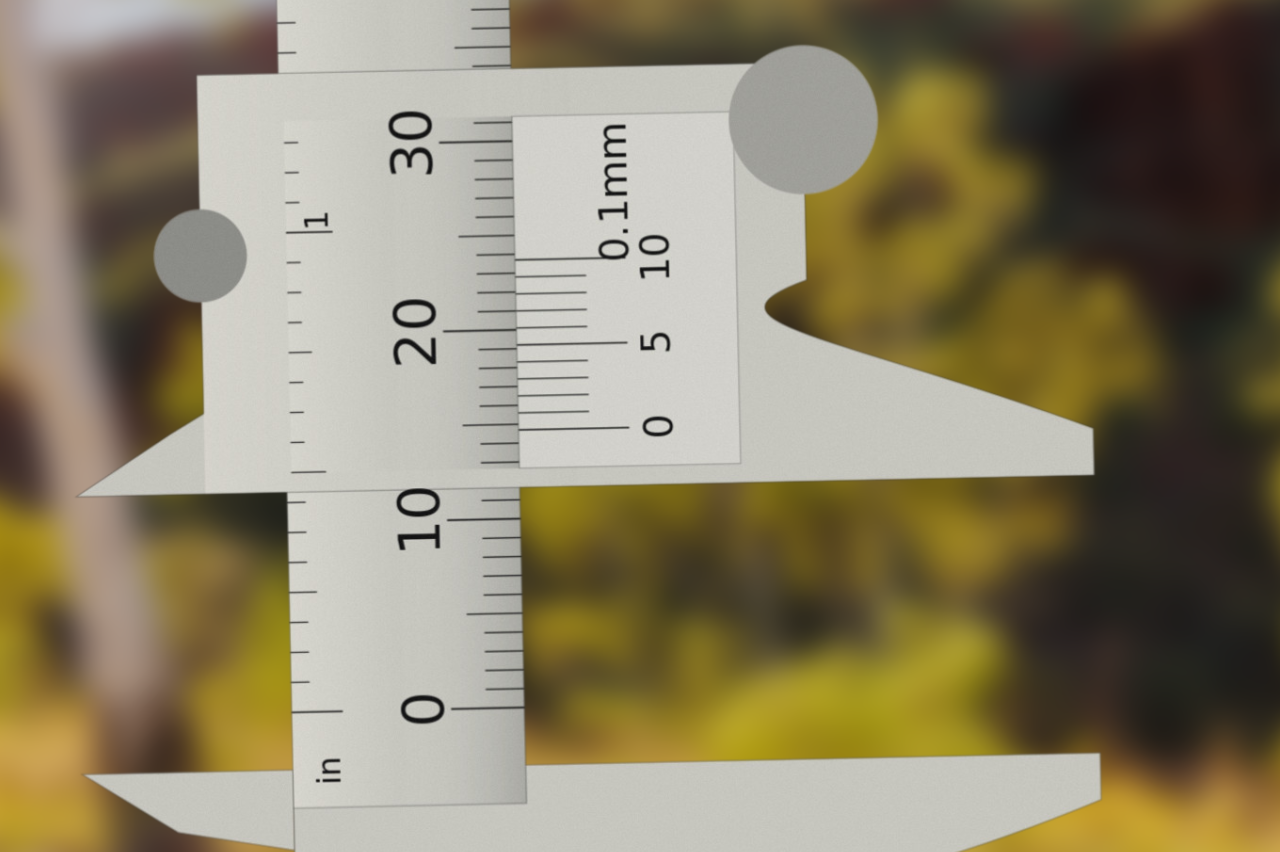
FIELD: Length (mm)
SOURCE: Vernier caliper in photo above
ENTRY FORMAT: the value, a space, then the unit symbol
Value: 14.7 mm
